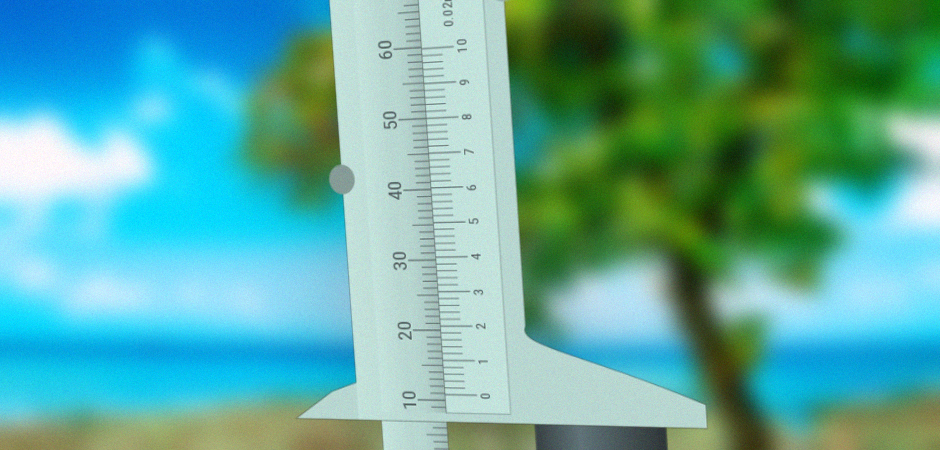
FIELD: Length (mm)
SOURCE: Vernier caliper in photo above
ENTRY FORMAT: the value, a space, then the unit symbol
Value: 10.8 mm
